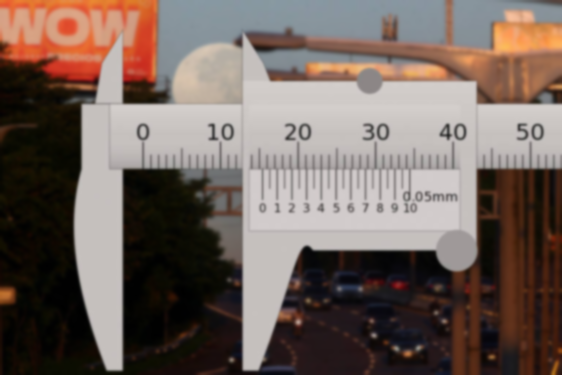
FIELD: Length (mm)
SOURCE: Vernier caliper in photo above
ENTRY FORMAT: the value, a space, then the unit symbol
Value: 15.4 mm
